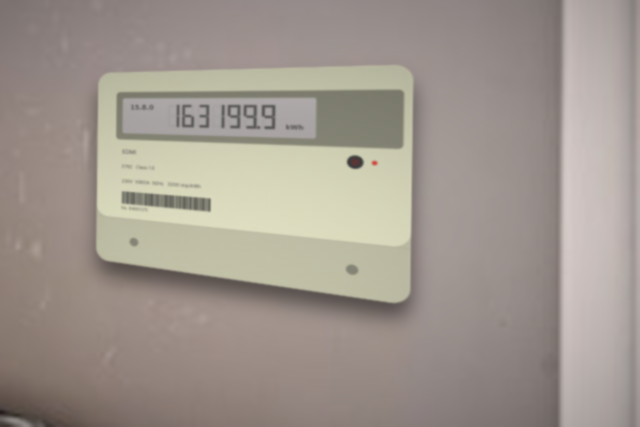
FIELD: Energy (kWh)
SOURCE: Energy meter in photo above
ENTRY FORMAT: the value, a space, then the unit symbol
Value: 163199.9 kWh
